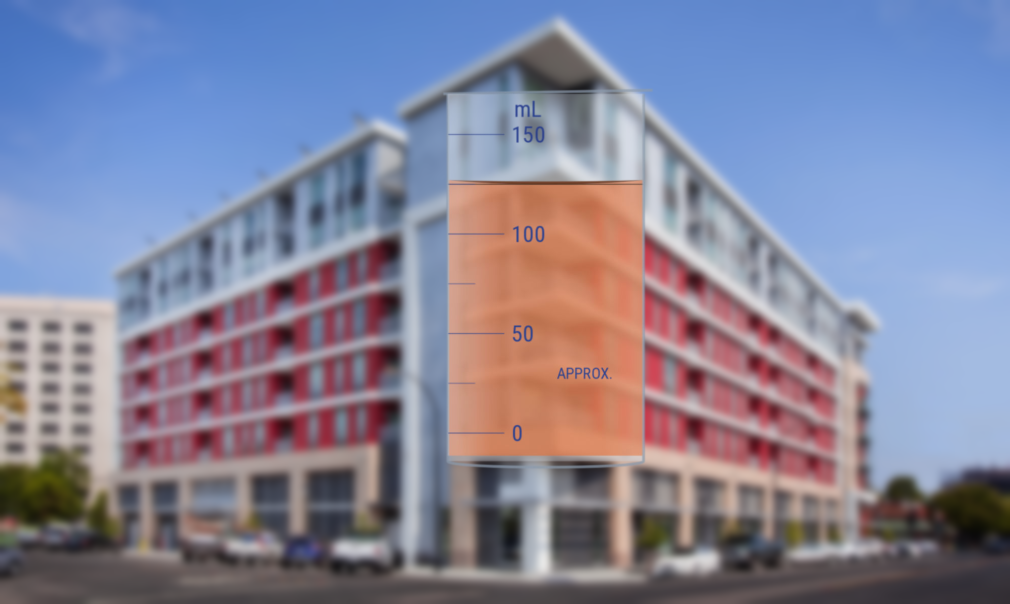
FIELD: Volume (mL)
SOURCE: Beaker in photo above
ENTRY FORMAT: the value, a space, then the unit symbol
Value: 125 mL
